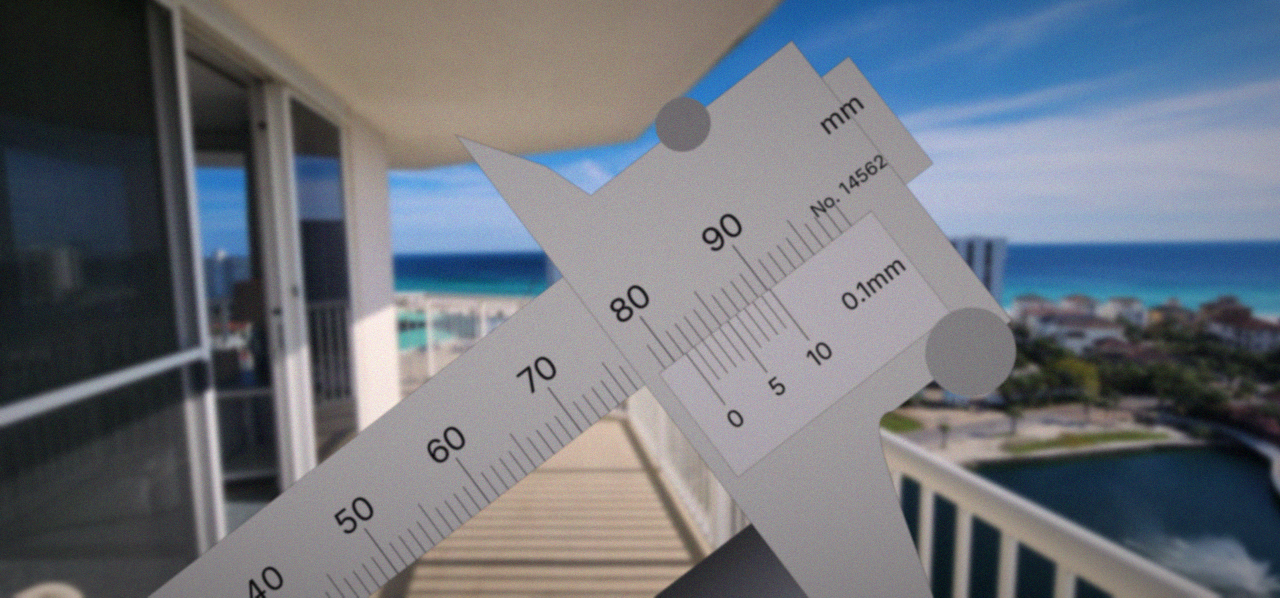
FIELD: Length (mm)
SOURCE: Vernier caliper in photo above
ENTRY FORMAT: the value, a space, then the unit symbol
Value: 81.2 mm
